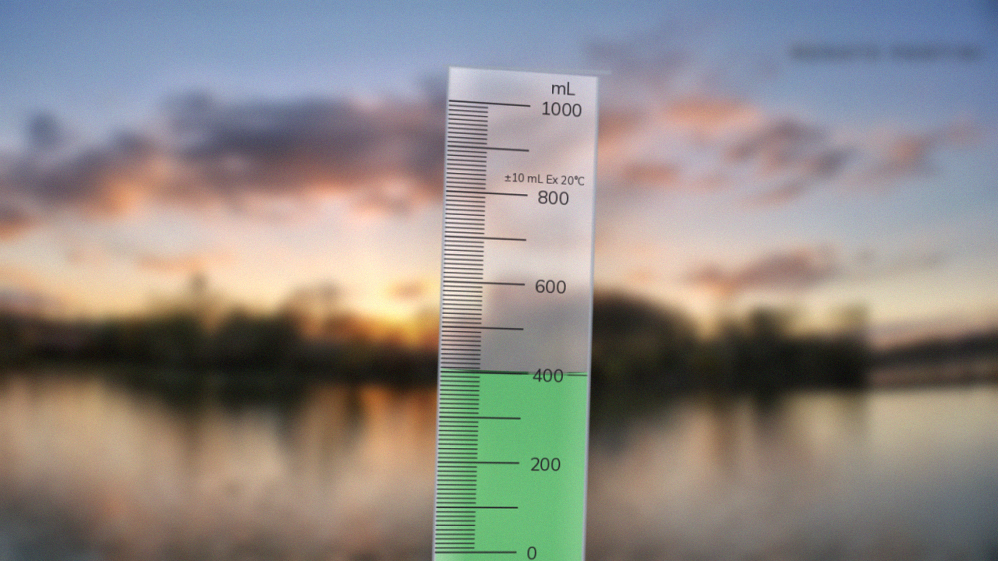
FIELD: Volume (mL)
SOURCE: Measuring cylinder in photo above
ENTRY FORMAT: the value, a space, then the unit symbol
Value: 400 mL
